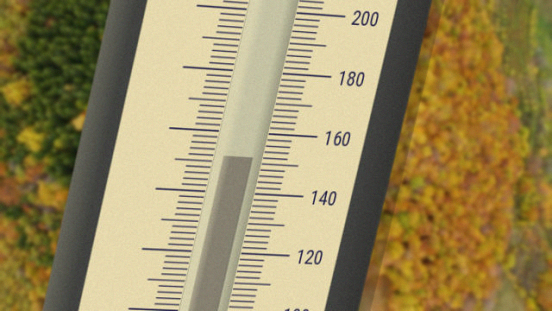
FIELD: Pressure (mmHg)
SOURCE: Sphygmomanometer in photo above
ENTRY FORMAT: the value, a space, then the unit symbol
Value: 152 mmHg
